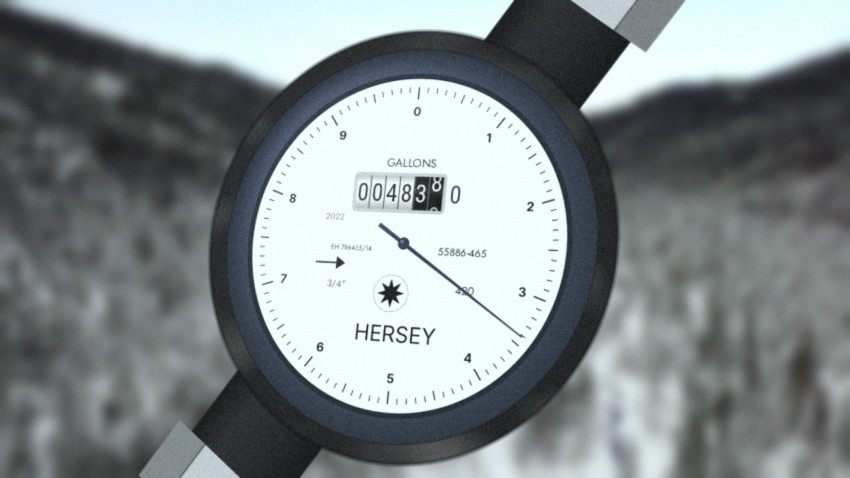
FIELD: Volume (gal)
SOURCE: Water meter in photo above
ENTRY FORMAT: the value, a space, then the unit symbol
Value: 48383.4 gal
